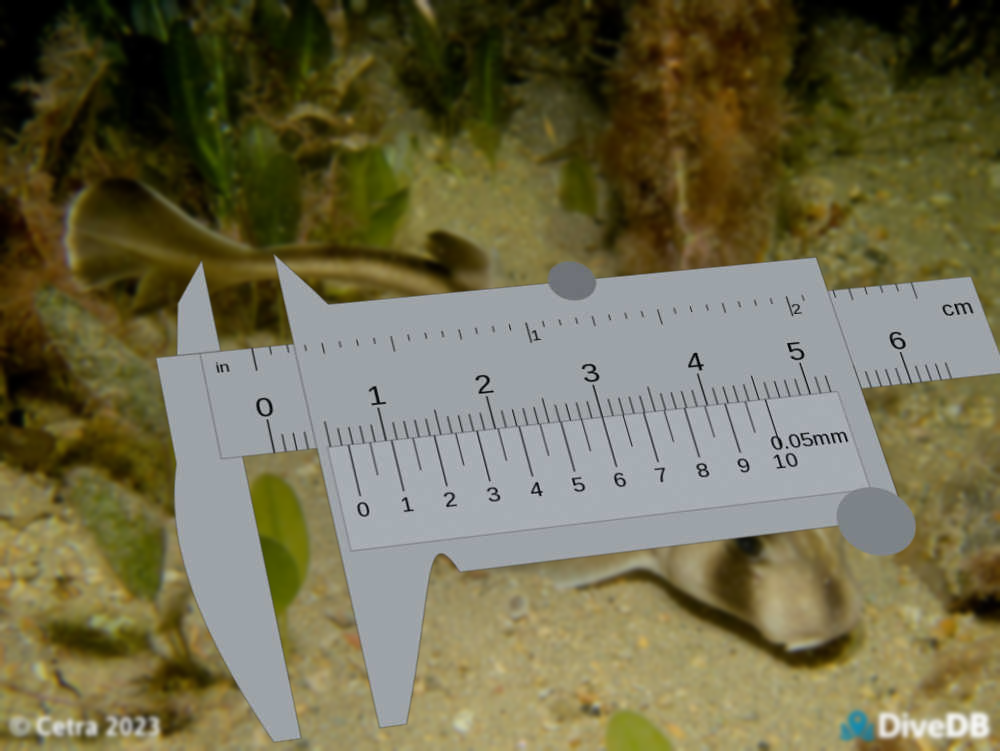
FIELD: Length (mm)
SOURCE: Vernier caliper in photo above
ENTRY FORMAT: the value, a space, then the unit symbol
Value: 6.6 mm
